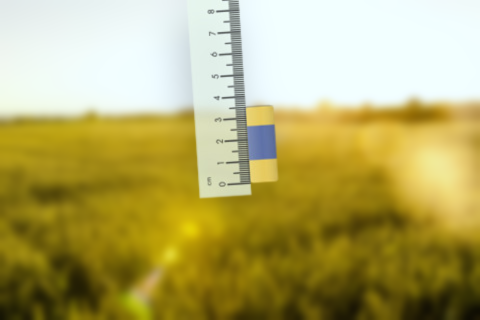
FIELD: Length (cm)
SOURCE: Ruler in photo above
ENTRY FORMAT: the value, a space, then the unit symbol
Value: 3.5 cm
